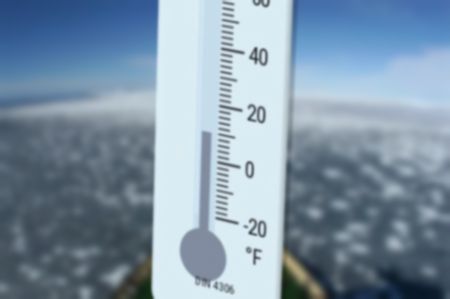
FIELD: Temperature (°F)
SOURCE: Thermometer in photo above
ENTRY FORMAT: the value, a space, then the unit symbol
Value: 10 °F
